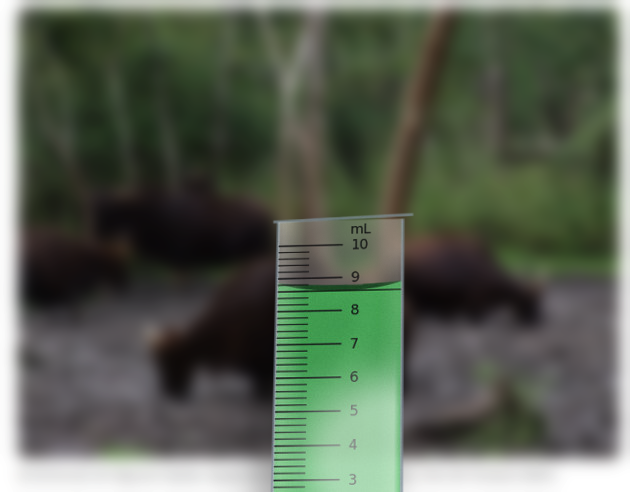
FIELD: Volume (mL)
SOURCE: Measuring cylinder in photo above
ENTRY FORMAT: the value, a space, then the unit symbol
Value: 8.6 mL
